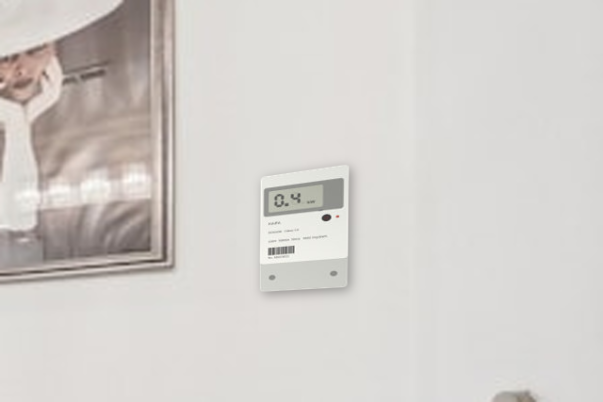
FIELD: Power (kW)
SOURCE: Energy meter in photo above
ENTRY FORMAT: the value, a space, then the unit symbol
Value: 0.4 kW
